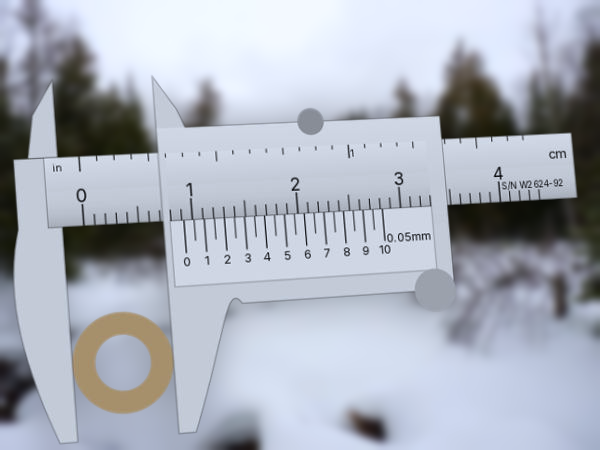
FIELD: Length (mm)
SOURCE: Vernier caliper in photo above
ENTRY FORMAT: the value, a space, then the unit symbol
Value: 9.2 mm
